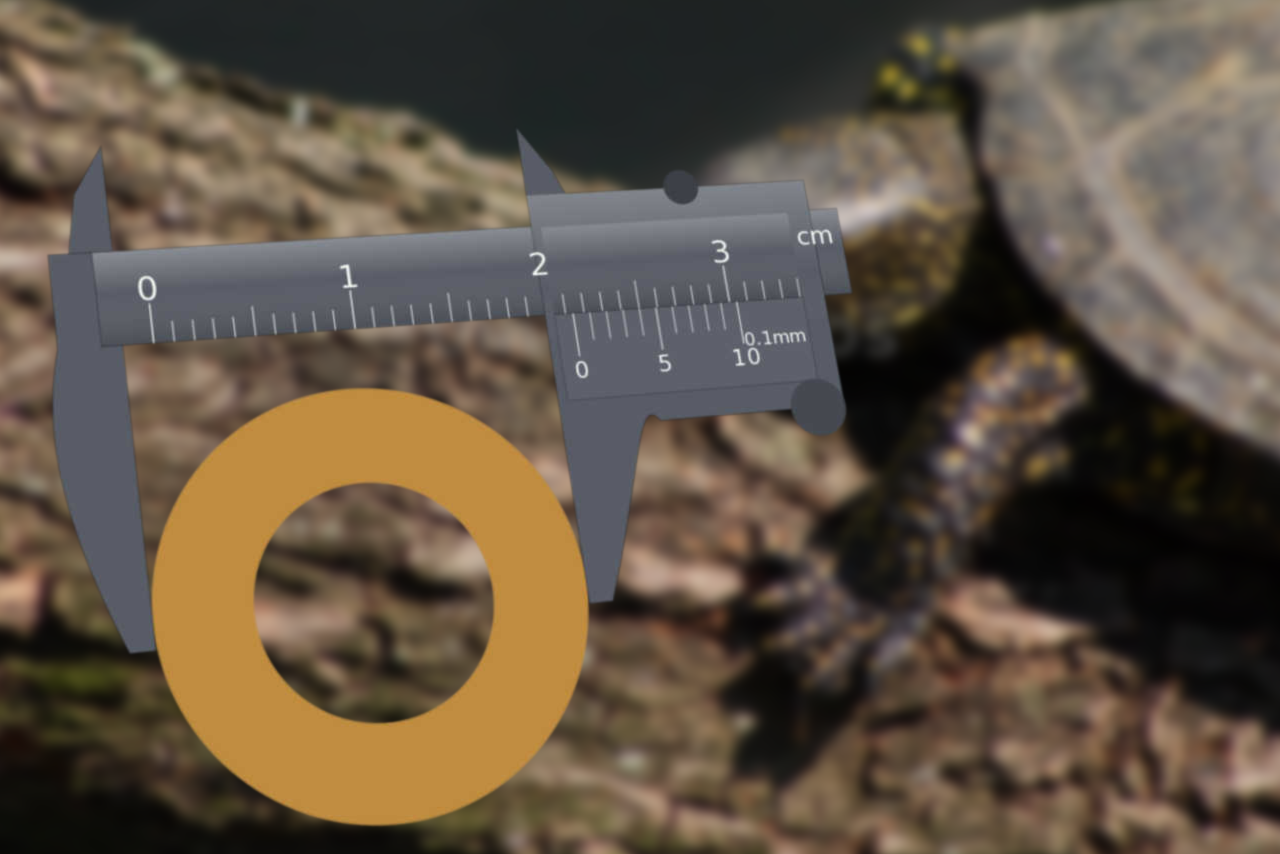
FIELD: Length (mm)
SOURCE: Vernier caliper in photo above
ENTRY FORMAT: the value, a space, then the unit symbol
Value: 21.4 mm
